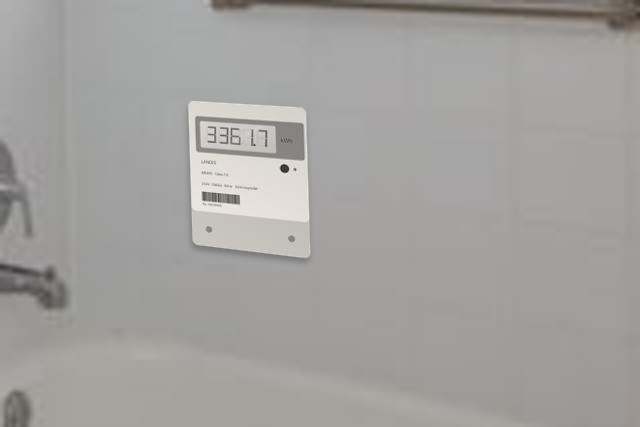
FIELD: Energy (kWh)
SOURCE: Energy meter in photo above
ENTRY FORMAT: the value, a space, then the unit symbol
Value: 3361.7 kWh
